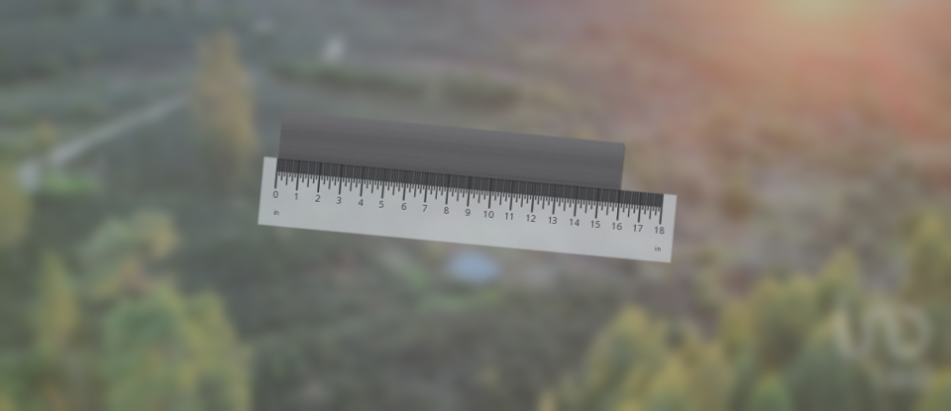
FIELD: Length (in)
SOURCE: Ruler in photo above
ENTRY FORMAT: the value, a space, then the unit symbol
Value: 16 in
